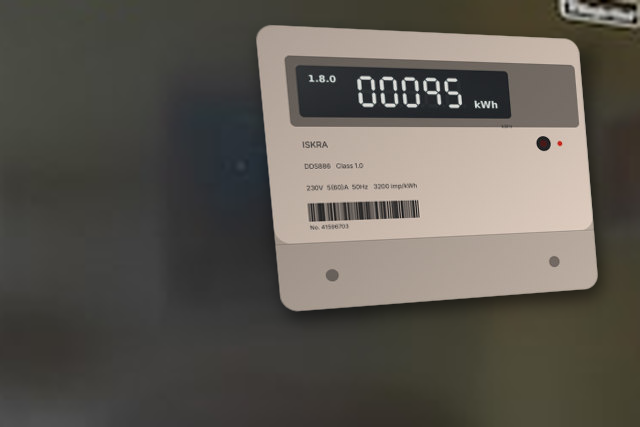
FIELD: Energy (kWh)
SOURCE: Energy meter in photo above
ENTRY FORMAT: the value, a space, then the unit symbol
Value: 95 kWh
